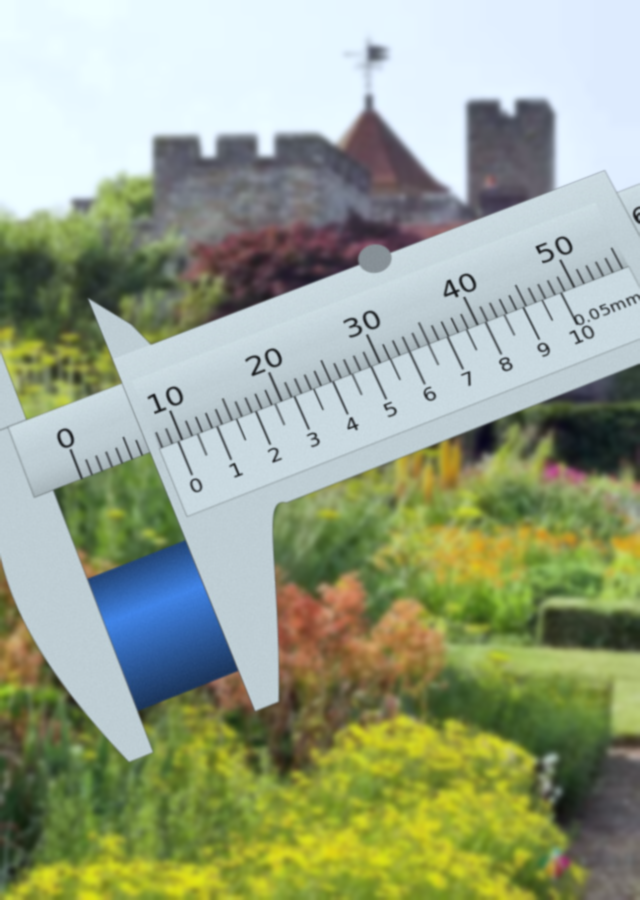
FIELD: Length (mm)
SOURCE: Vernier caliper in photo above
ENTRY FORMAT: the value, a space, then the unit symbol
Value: 9.6 mm
